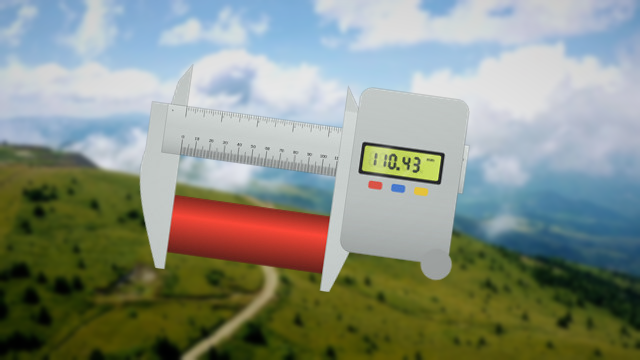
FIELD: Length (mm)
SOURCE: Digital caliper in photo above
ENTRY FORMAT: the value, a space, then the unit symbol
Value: 110.43 mm
